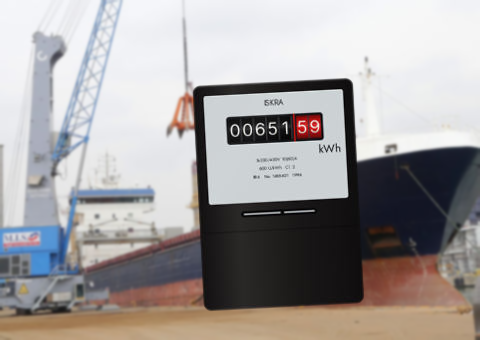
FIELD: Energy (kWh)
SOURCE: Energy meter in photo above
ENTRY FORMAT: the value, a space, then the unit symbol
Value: 651.59 kWh
